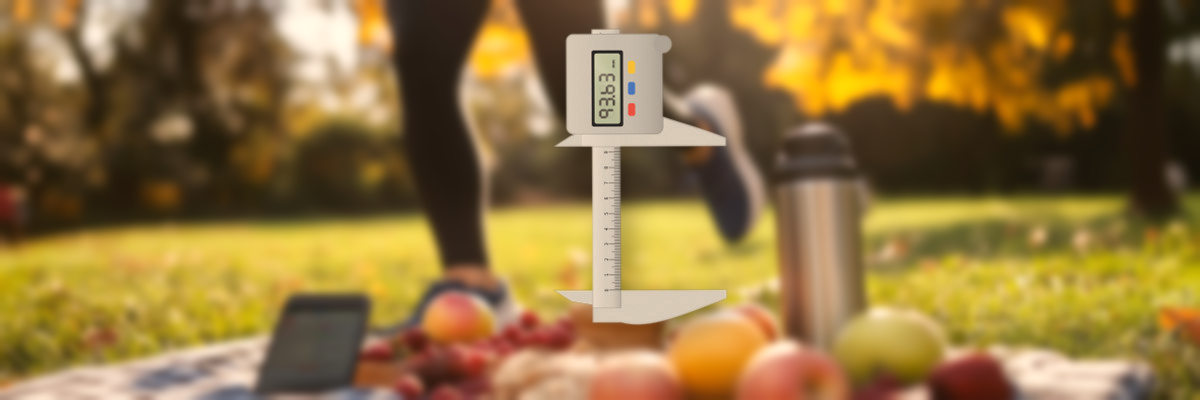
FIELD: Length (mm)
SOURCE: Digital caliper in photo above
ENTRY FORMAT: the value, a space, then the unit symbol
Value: 93.63 mm
